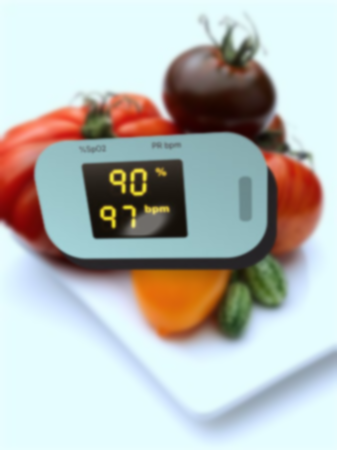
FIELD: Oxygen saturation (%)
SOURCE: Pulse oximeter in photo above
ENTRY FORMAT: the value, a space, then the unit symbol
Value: 90 %
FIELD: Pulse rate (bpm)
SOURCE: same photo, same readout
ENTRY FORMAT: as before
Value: 97 bpm
